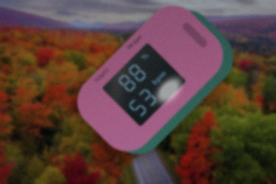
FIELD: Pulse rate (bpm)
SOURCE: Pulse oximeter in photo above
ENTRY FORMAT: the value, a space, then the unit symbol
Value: 53 bpm
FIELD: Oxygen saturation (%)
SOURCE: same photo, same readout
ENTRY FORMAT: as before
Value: 88 %
